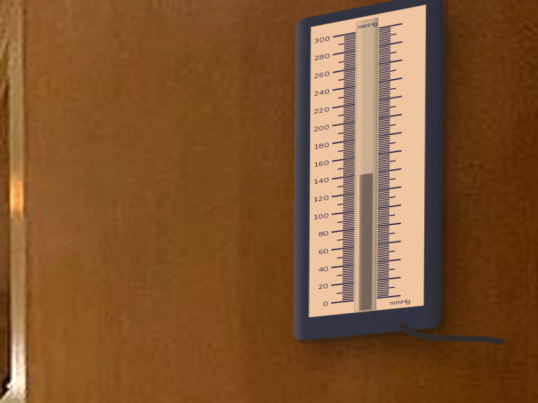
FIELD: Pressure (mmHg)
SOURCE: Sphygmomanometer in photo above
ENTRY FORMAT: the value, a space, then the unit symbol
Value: 140 mmHg
